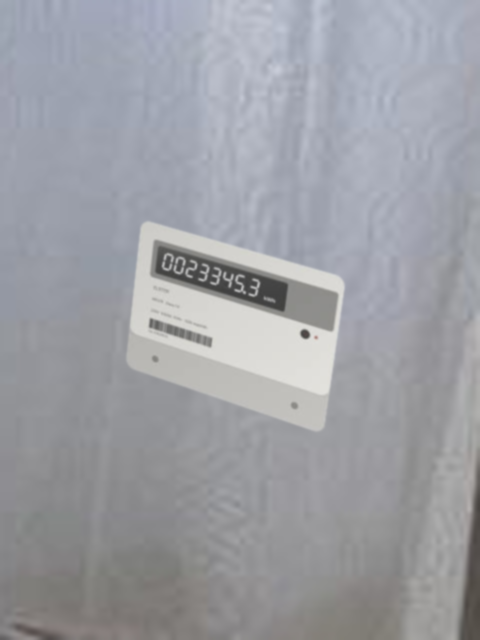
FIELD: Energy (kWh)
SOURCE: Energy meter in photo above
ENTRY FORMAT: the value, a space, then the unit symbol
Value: 23345.3 kWh
